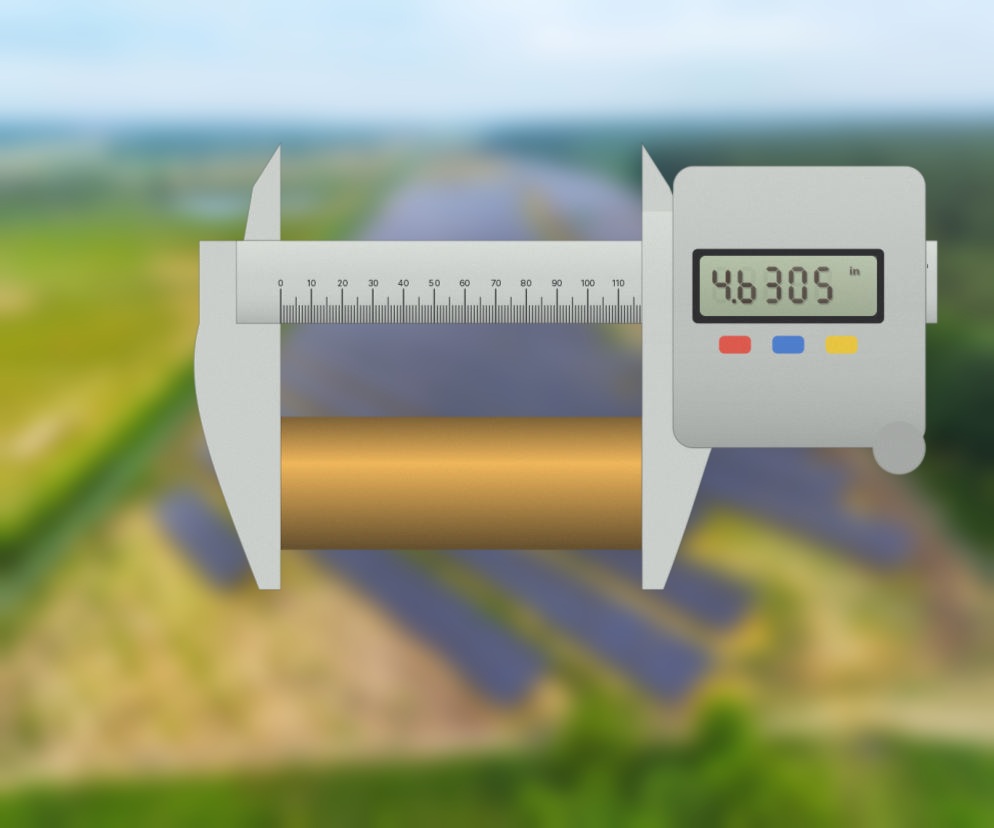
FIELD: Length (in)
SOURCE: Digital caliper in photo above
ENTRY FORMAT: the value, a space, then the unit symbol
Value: 4.6305 in
